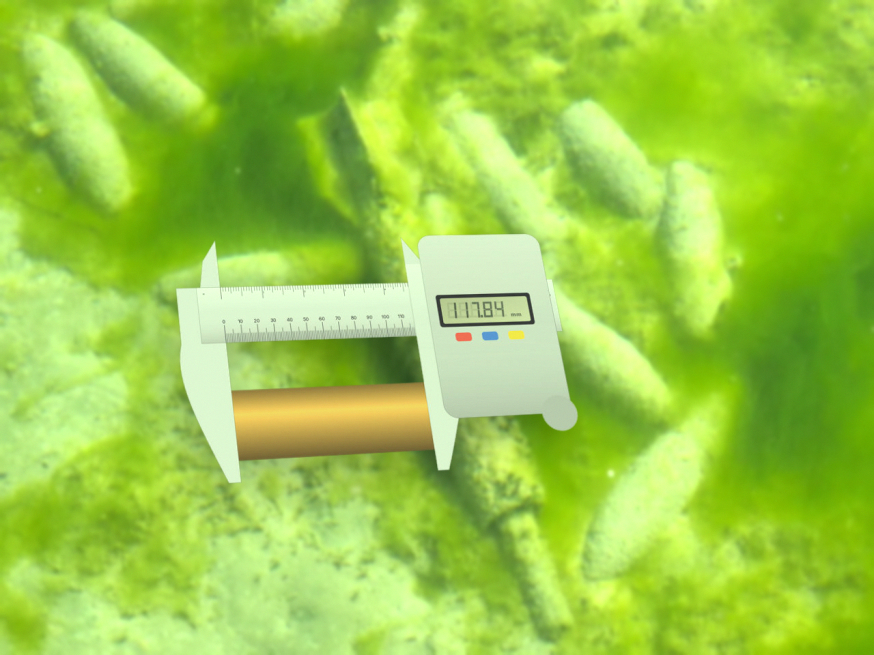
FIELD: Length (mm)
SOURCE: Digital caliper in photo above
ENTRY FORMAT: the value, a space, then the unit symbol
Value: 117.84 mm
